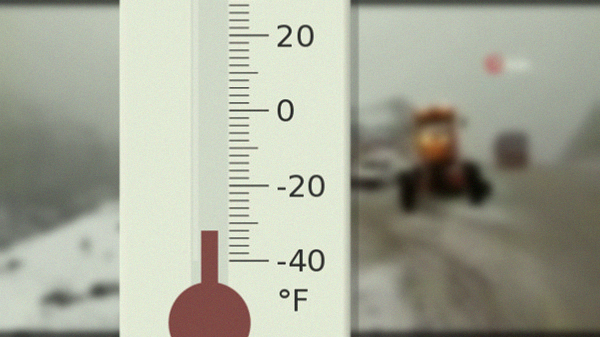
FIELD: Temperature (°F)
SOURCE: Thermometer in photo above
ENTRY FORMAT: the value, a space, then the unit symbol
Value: -32 °F
